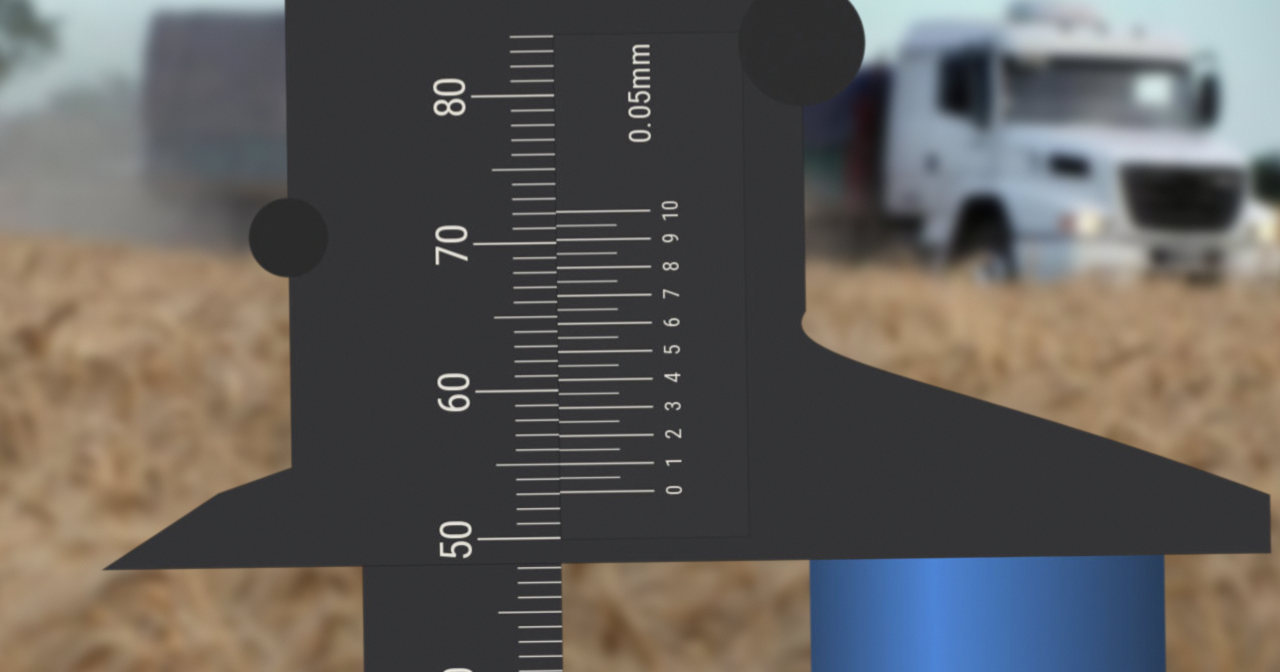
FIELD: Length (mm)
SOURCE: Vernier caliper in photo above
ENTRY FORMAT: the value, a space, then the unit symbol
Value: 53.1 mm
